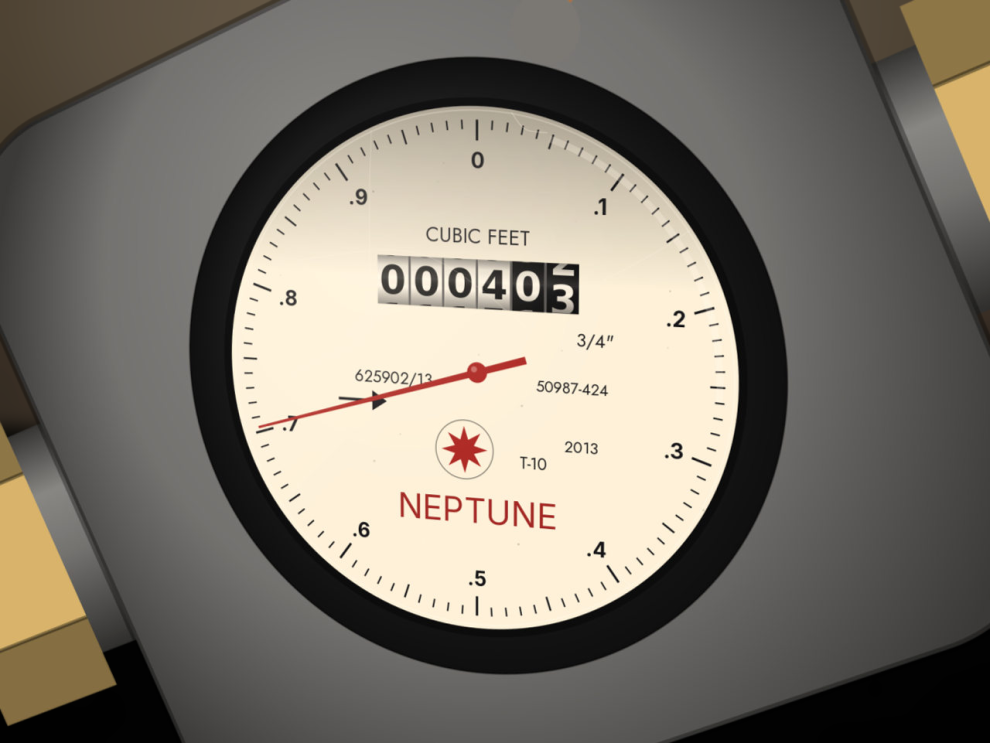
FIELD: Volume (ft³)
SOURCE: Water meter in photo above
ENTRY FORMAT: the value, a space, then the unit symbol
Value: 402.70 ft³
